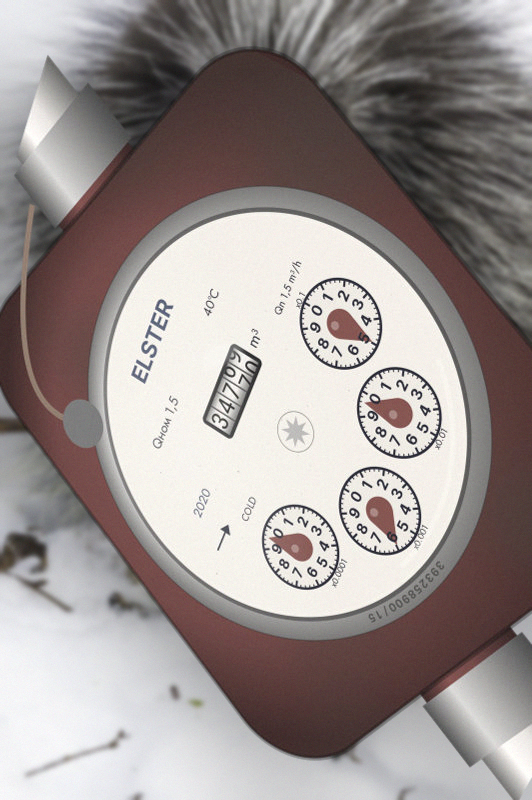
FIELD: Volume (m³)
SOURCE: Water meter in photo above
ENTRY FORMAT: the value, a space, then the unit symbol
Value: 34769.4959 m³
